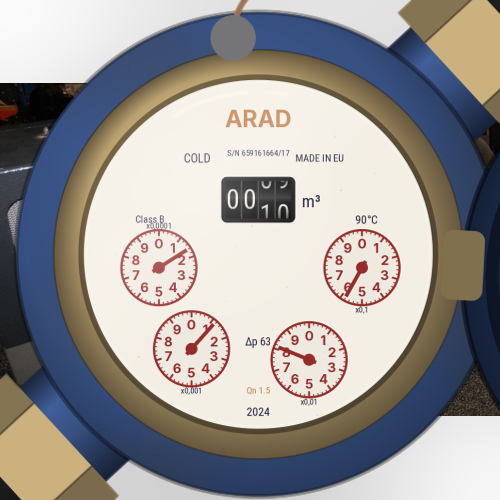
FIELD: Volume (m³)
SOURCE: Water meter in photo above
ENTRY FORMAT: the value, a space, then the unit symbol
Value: 9.5811 m³
